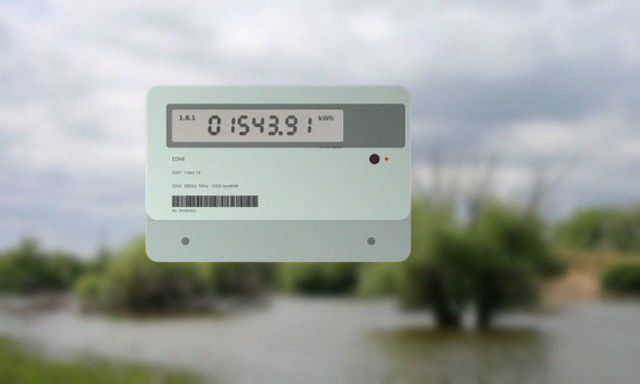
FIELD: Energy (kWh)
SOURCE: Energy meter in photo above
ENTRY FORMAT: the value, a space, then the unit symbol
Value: 1543.91 kWh
